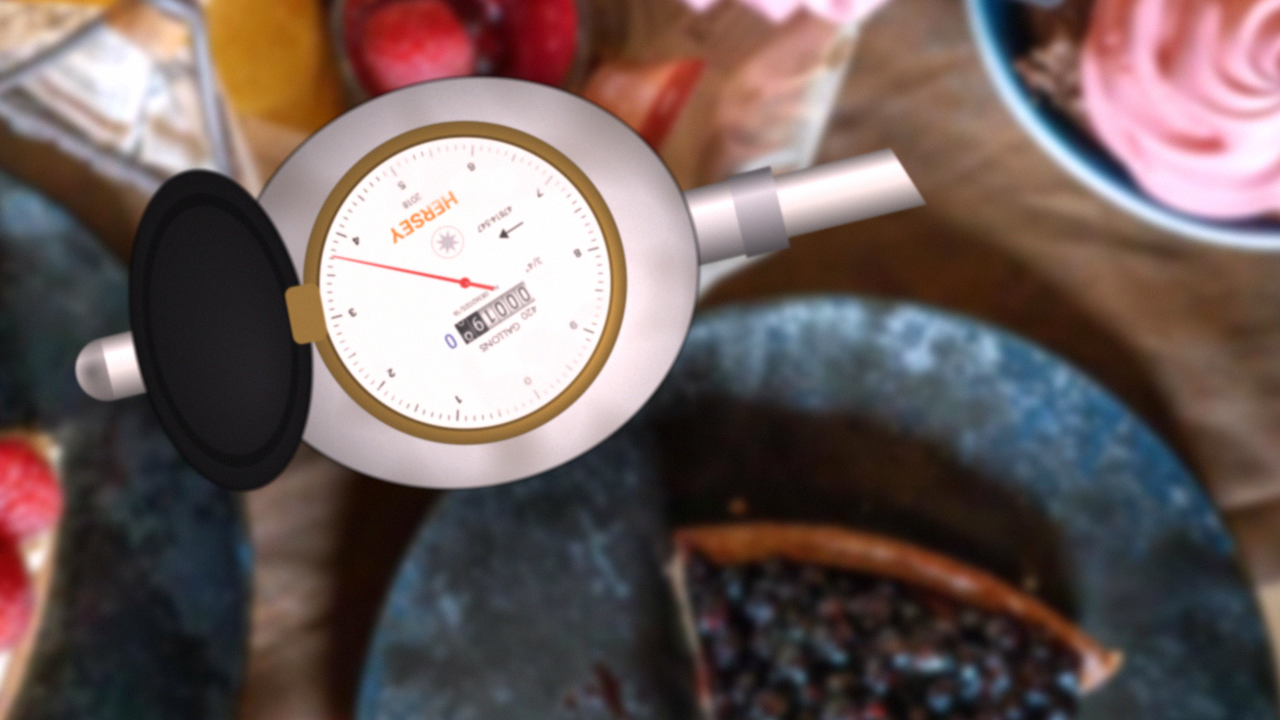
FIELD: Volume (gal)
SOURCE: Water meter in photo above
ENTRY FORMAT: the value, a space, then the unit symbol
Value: 1983.7 gal
